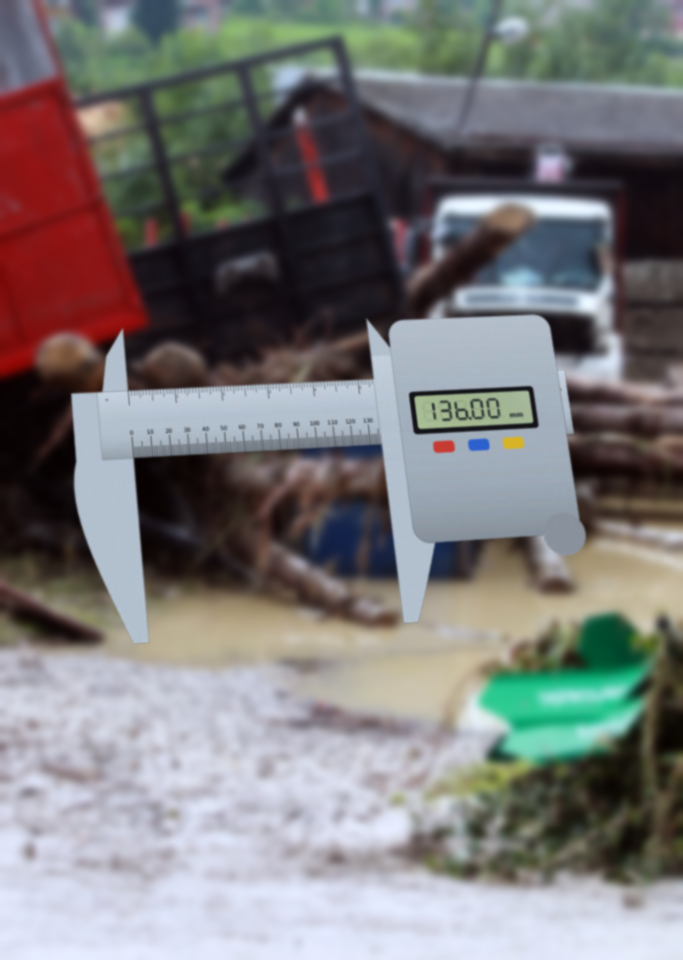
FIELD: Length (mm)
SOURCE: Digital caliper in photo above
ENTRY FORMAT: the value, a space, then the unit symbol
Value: 136.00 mm
